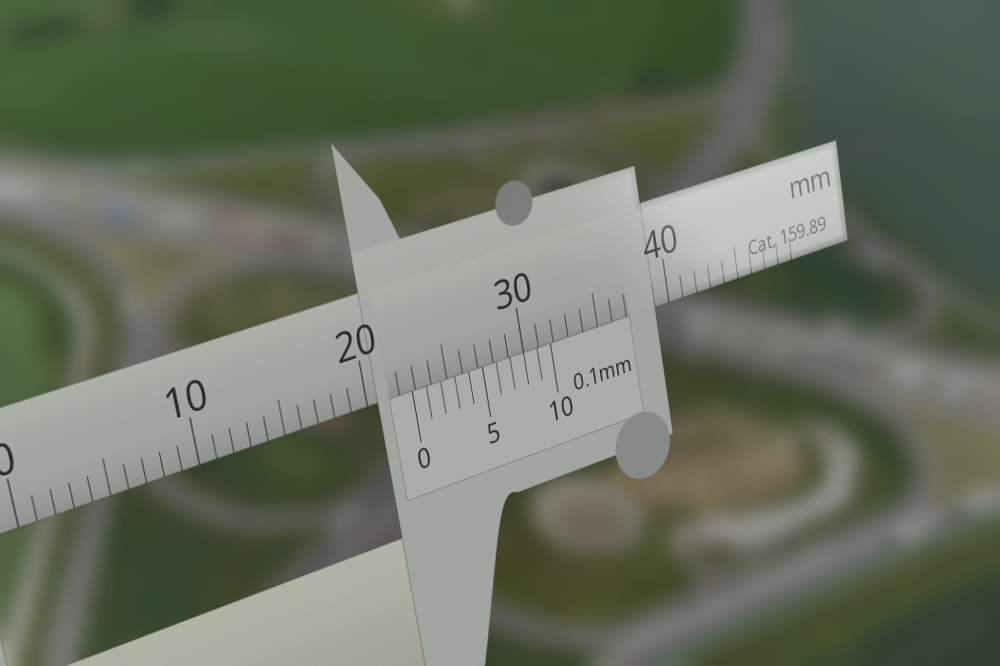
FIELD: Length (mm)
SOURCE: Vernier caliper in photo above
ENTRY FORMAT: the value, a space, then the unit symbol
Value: 22.8 mm
